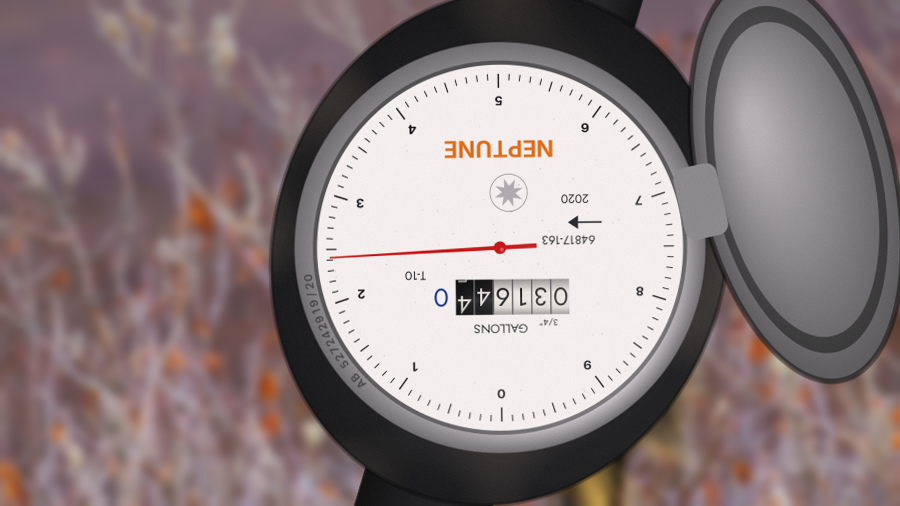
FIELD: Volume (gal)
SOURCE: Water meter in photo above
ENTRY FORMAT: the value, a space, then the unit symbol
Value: 316442.4 gal
